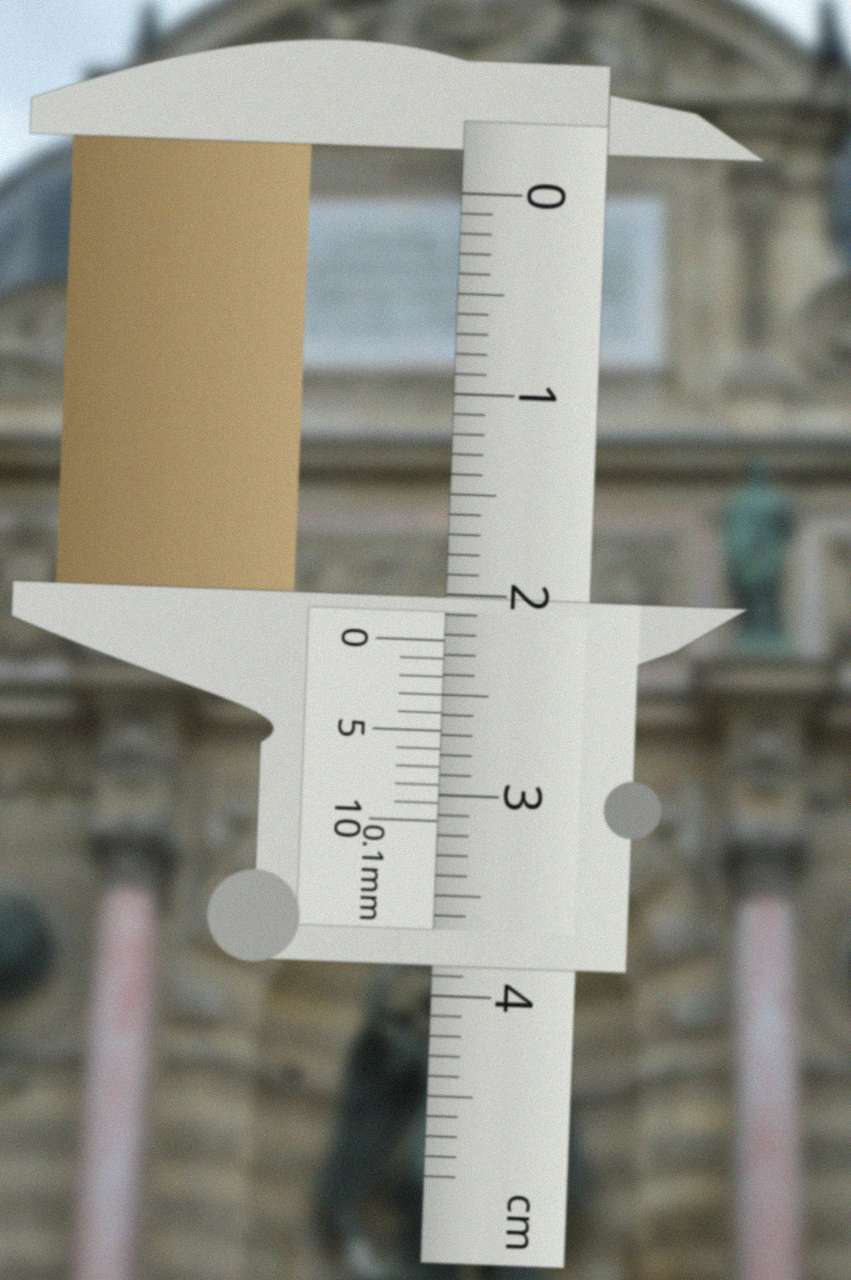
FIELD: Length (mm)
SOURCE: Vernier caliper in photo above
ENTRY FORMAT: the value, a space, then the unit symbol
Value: 22.3 mm
